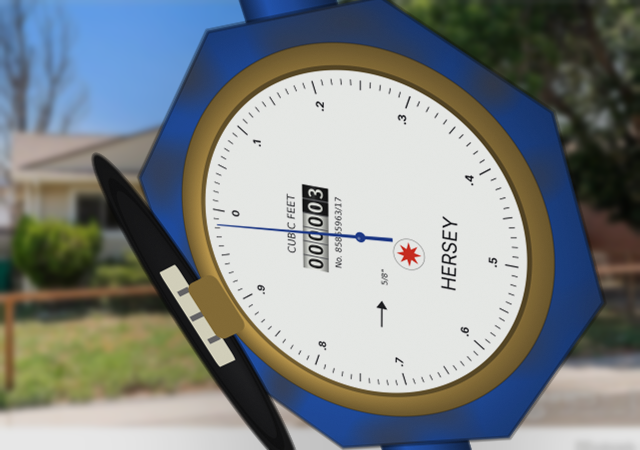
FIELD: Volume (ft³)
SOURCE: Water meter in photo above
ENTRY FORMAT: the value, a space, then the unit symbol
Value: 2.98 ft³
